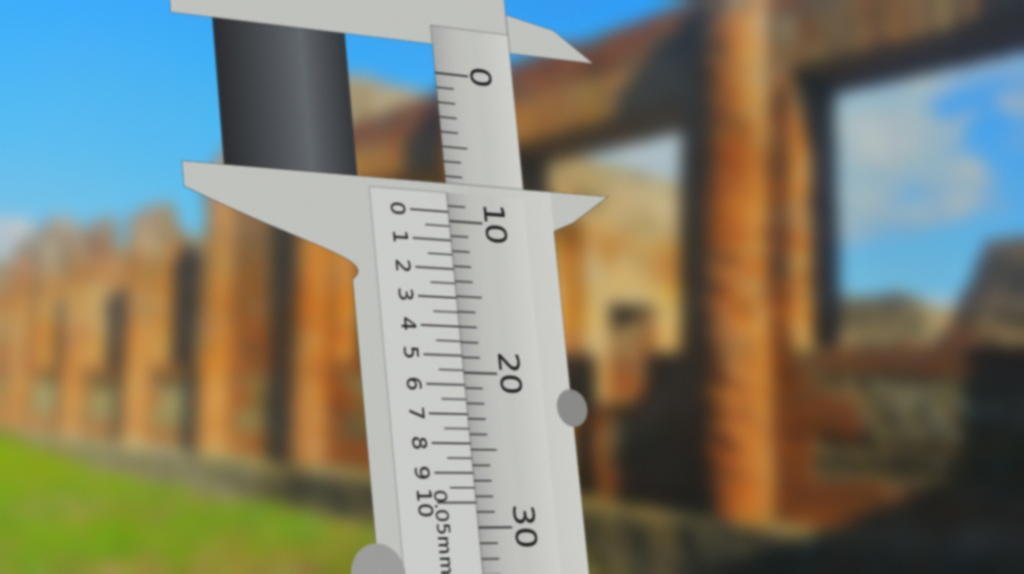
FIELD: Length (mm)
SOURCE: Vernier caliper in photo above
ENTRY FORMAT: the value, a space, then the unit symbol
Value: 9.4 mm
